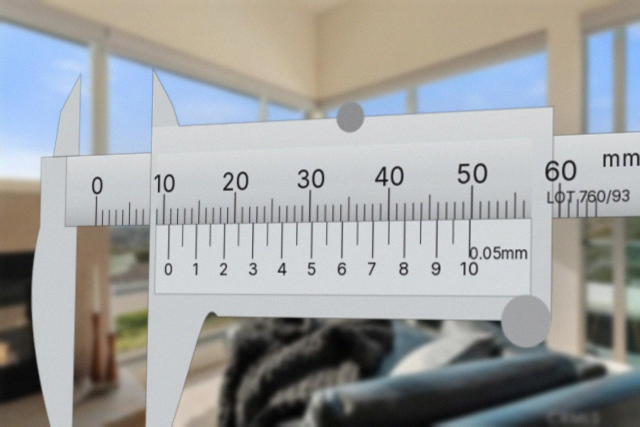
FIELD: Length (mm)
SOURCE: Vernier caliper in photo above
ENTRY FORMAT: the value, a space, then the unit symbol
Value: 10.8 mm
